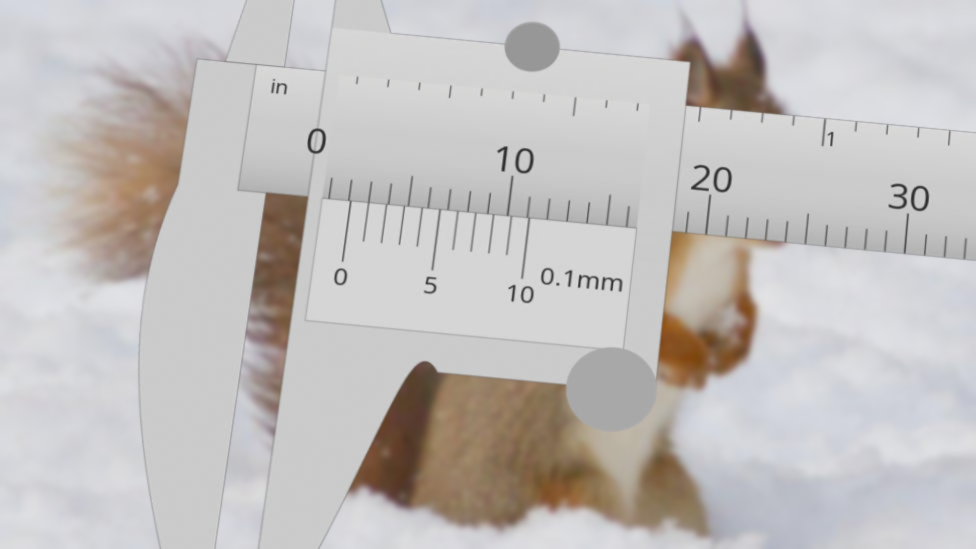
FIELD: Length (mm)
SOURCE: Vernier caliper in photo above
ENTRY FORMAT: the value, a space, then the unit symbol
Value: 2.1 mm
